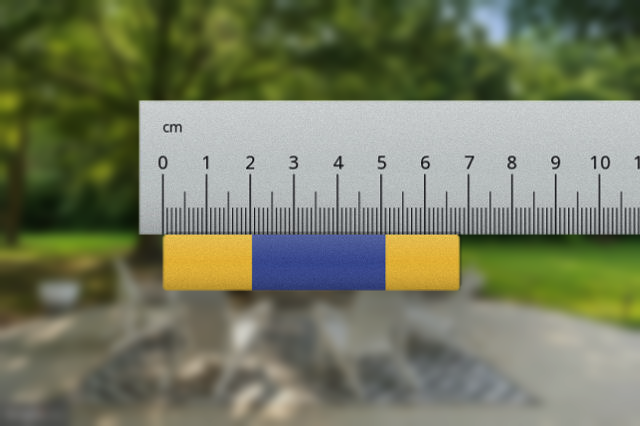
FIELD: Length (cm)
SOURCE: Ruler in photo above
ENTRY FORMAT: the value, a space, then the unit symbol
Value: 6.8 cm
